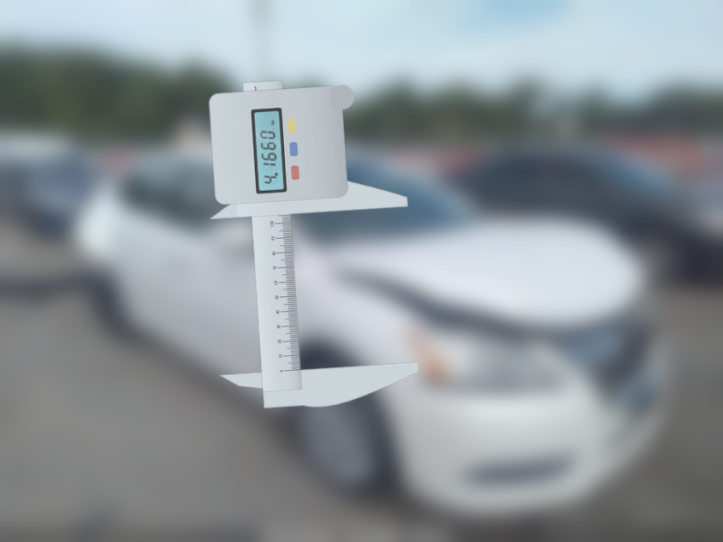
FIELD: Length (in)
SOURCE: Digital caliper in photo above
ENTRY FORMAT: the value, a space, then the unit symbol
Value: 4.1660 in
